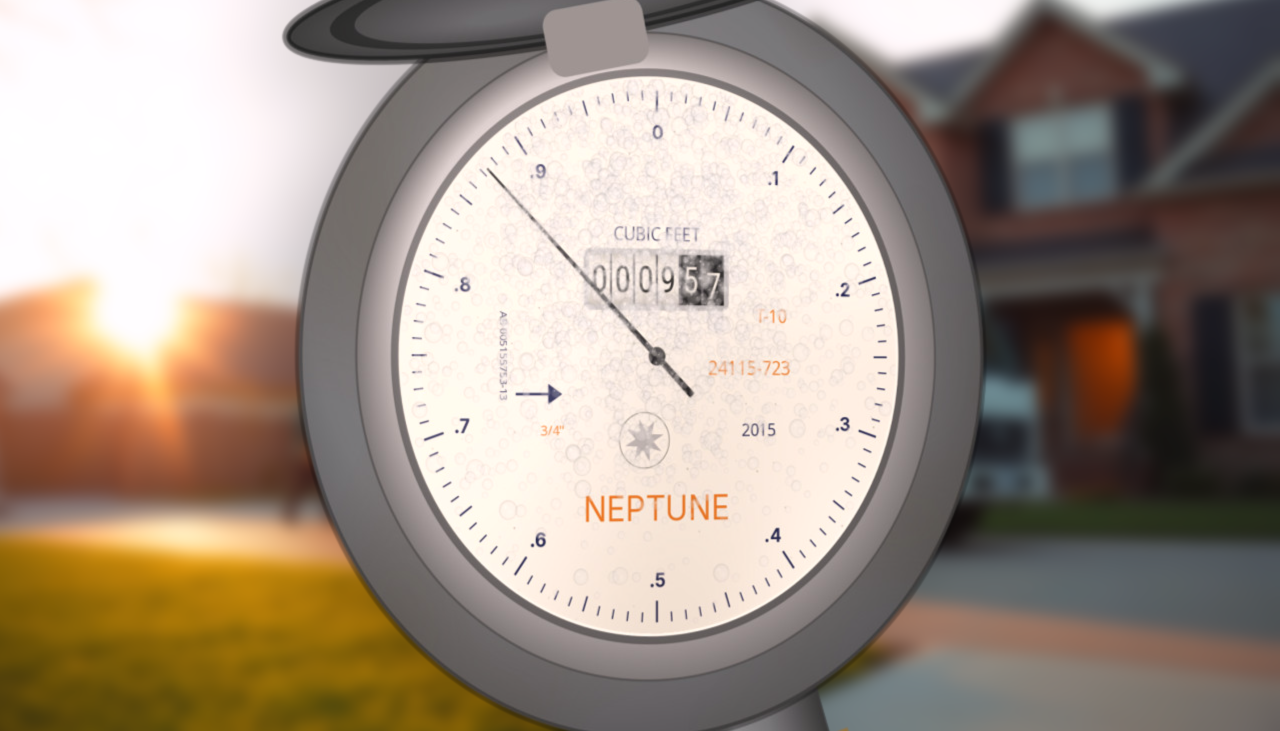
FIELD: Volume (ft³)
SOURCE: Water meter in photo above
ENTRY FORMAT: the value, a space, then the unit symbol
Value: 956.87 ft³
